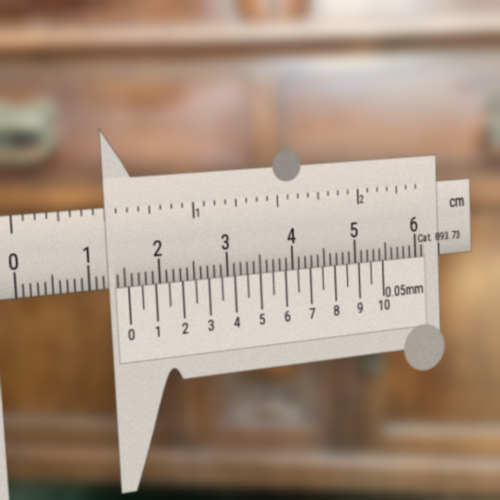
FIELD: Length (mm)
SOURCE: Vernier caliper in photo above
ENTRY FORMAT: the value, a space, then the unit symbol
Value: 15.5 mm
